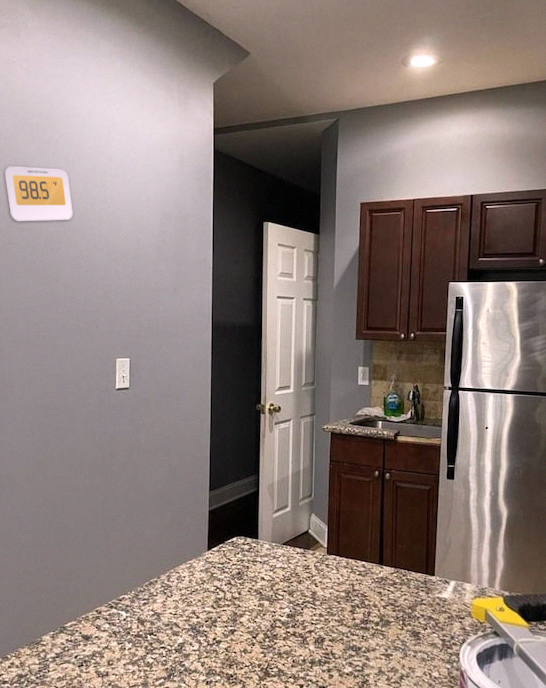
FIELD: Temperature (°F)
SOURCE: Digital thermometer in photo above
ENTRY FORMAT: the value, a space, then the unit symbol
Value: 98.5 °F
